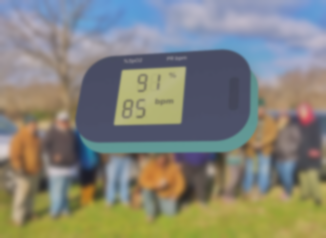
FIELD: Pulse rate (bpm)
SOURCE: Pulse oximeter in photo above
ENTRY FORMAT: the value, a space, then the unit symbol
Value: 85 bpm
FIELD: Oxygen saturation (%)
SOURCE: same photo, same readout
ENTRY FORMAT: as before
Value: 91 %
